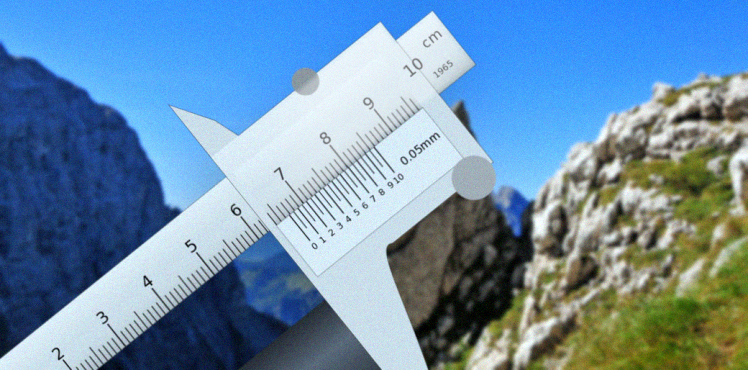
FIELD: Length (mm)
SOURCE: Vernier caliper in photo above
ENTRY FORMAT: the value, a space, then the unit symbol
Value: 66.8 mm
